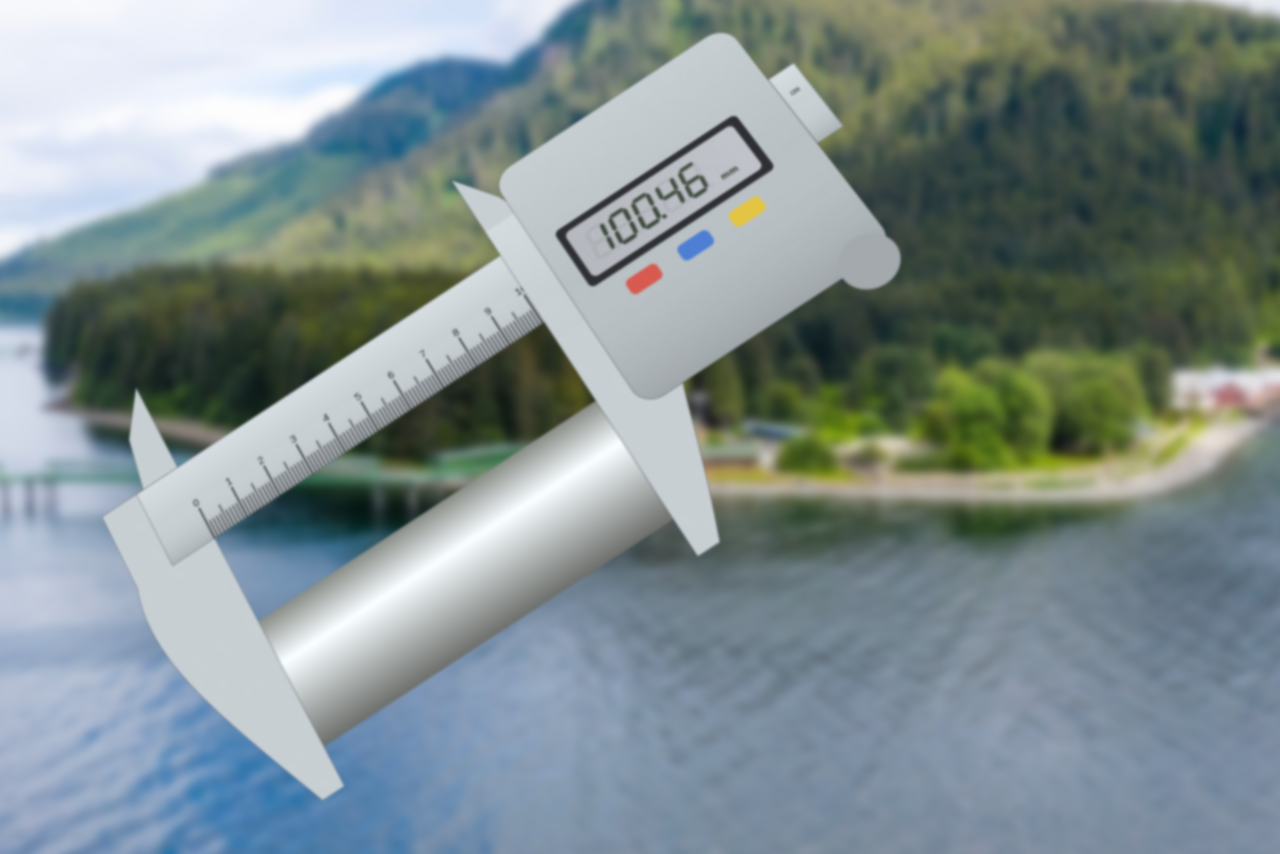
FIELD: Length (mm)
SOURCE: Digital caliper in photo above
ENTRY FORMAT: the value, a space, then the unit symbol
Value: 100.46 mm
